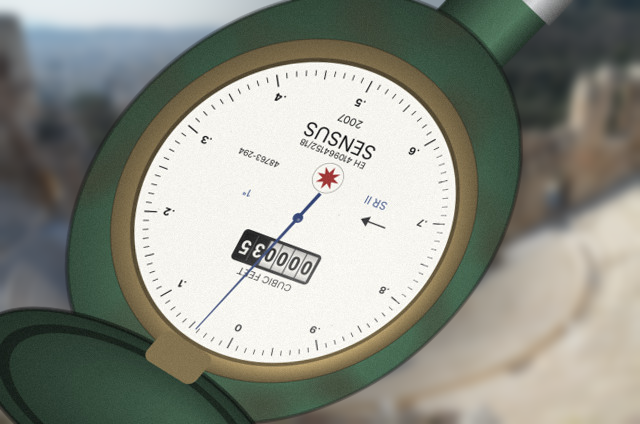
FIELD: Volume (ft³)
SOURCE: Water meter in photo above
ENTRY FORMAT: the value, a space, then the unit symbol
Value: 35.04 ft³
